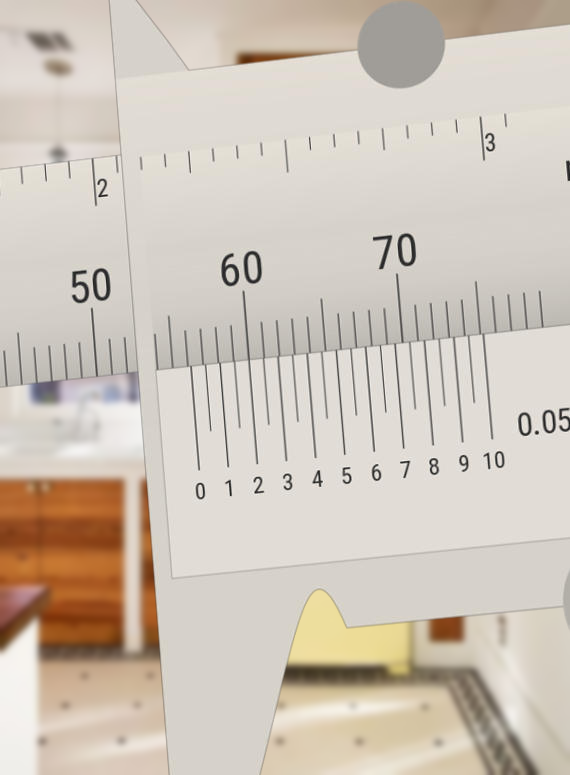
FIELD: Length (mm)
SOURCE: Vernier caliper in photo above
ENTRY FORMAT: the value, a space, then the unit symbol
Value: 56.2 mm
